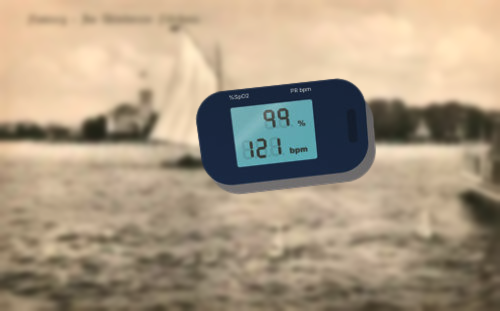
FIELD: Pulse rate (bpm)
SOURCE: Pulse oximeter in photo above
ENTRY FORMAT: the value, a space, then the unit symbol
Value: 121 bpm
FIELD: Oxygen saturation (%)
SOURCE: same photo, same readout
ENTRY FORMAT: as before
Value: 99 %
